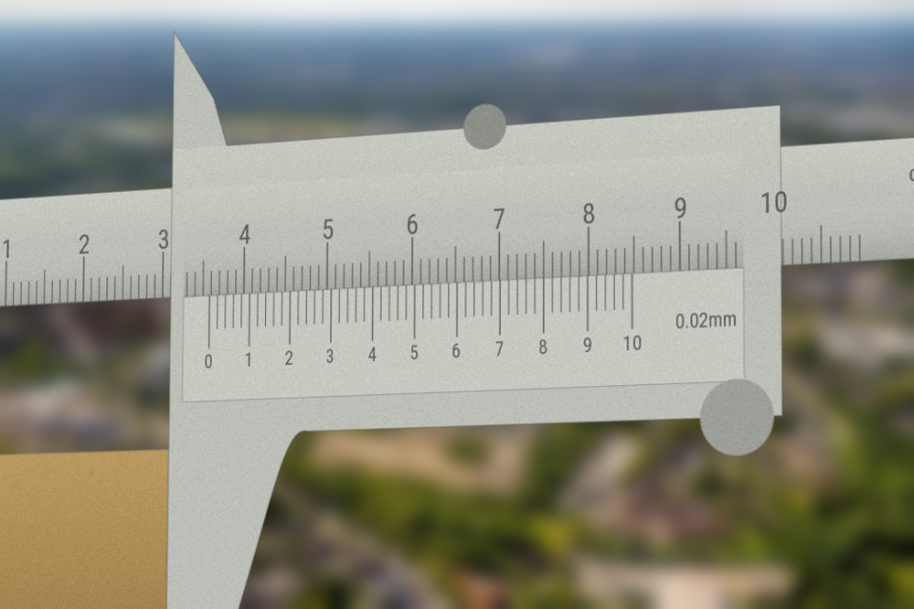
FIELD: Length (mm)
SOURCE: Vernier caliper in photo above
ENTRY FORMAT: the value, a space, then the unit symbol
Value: 35.8 mm
